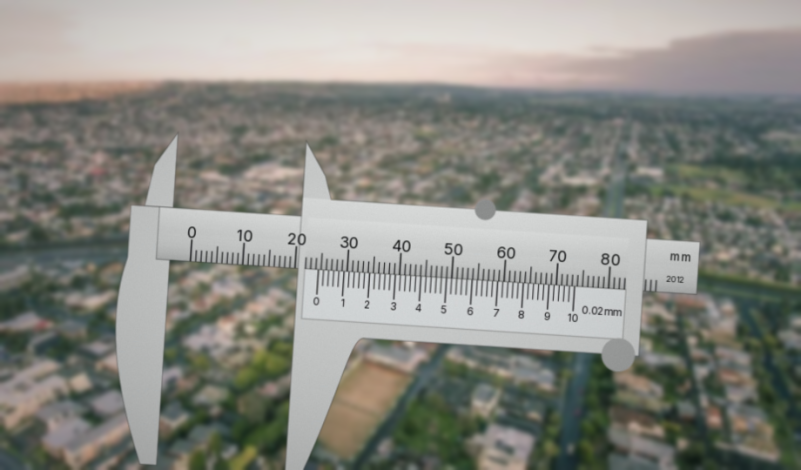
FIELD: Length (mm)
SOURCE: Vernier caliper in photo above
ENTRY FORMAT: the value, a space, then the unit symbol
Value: 24.5 mm
